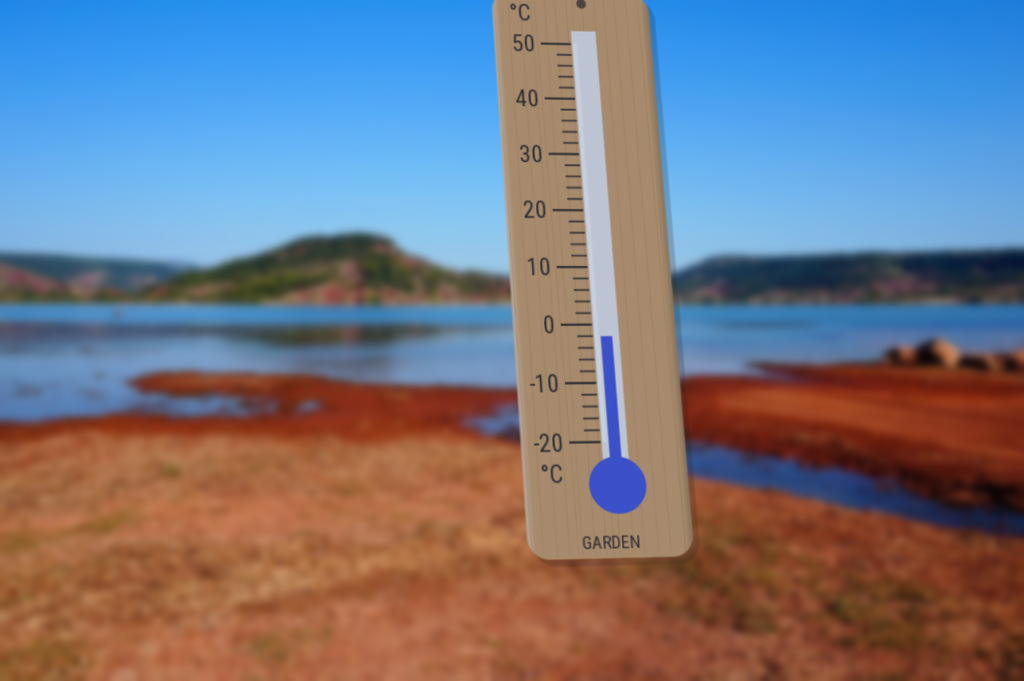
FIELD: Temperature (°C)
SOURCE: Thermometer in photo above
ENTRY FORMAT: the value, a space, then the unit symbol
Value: -2 °C
